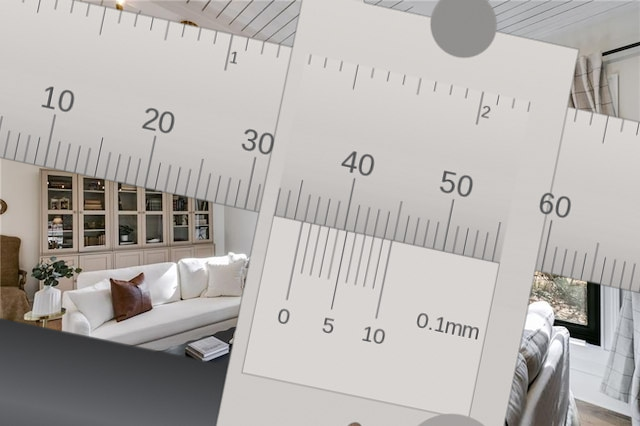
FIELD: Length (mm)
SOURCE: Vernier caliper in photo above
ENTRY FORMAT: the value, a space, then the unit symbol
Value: 35.8 mm
